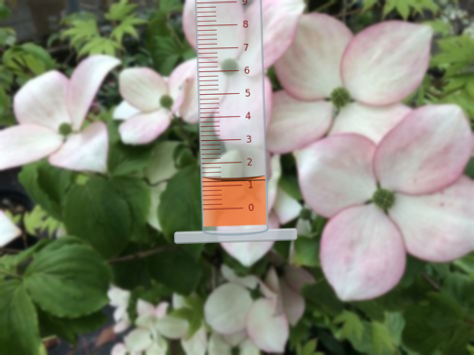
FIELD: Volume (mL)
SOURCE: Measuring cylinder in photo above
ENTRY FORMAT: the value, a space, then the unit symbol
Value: 1.2 mL
